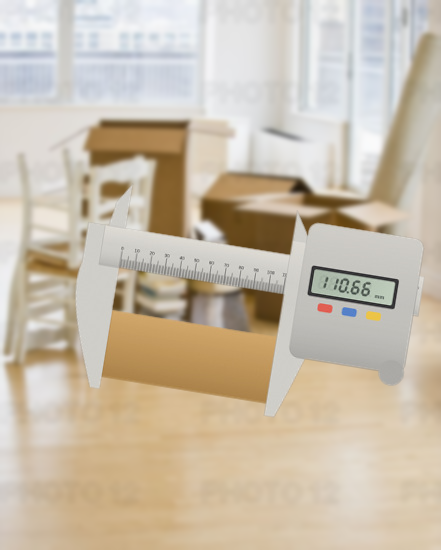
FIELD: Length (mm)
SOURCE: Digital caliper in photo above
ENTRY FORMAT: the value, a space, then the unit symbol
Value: 110.66 mm
